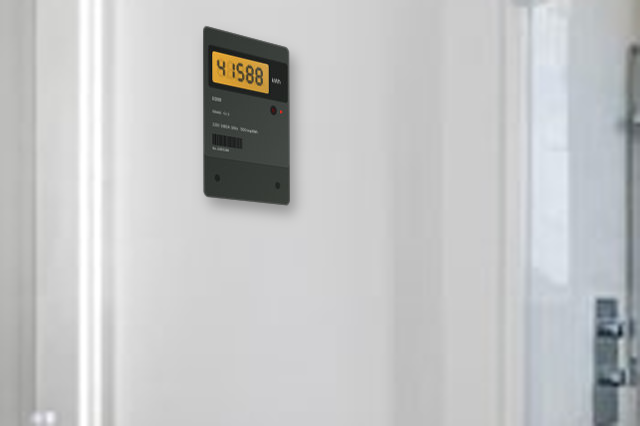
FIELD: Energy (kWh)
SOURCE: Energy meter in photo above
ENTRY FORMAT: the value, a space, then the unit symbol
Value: 41588 kWh
